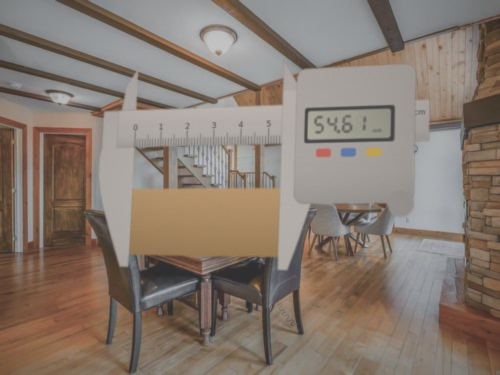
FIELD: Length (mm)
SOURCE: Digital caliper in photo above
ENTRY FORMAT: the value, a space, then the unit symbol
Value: 54.61 mm
